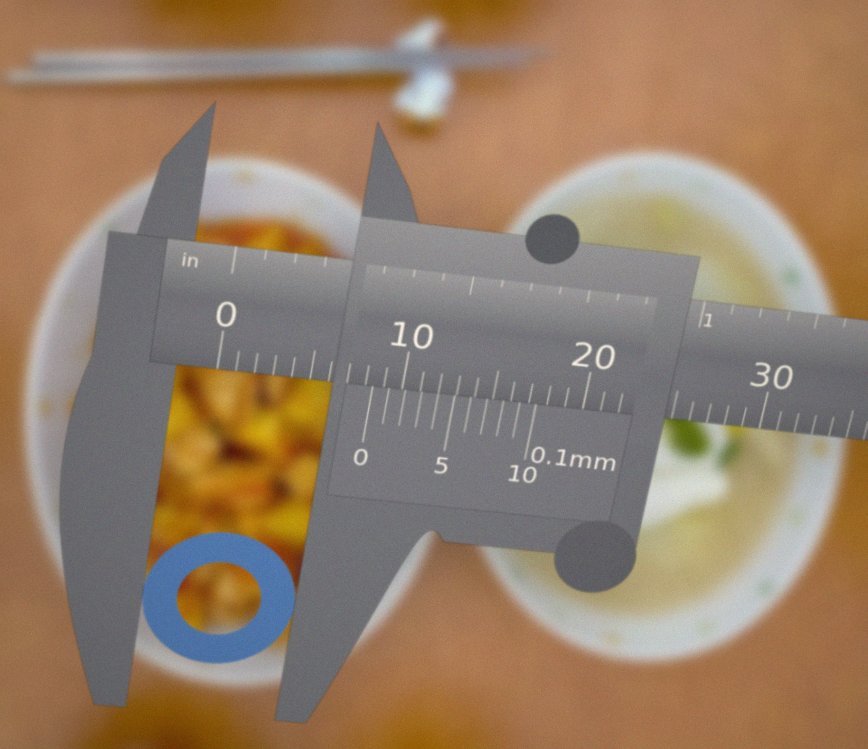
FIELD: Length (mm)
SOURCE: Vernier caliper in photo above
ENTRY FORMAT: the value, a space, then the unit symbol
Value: 8.4 mm
